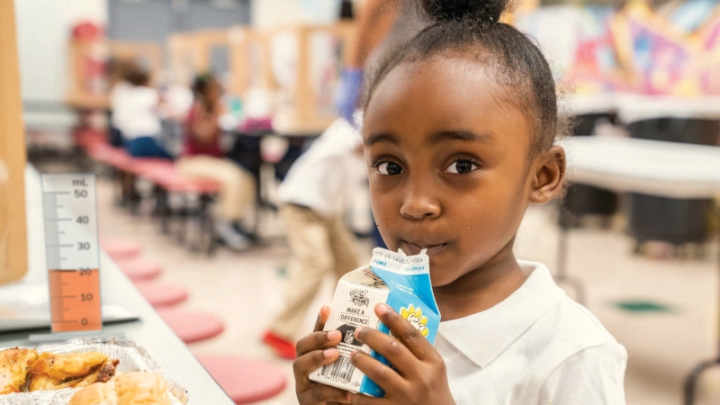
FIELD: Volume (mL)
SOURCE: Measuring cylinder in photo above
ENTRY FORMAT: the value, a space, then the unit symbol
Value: 20 mL
